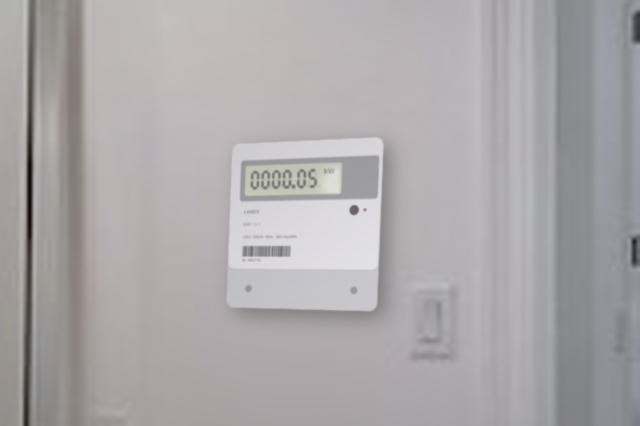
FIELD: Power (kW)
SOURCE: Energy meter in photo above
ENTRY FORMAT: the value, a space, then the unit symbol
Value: 0.05 kW
